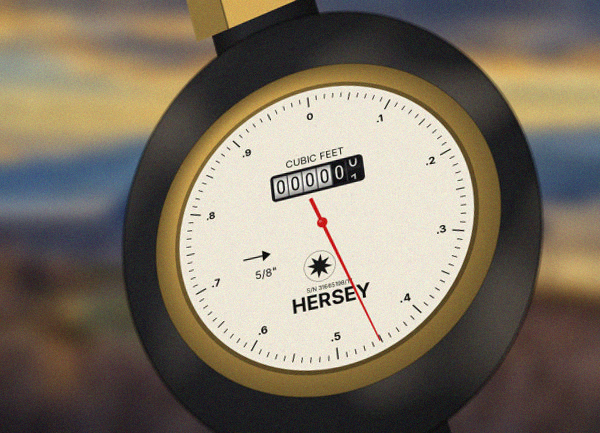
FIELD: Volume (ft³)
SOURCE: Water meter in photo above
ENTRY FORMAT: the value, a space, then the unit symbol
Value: 0.45 ft³
